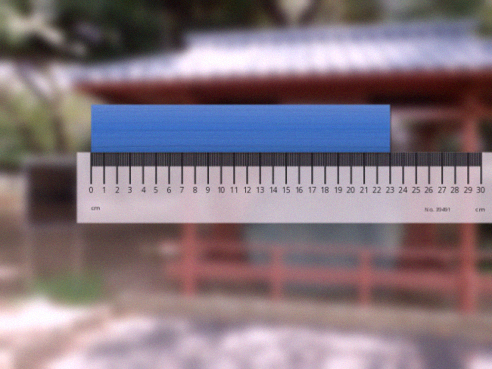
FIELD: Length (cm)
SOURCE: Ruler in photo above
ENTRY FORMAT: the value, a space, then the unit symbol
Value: 23 cm
